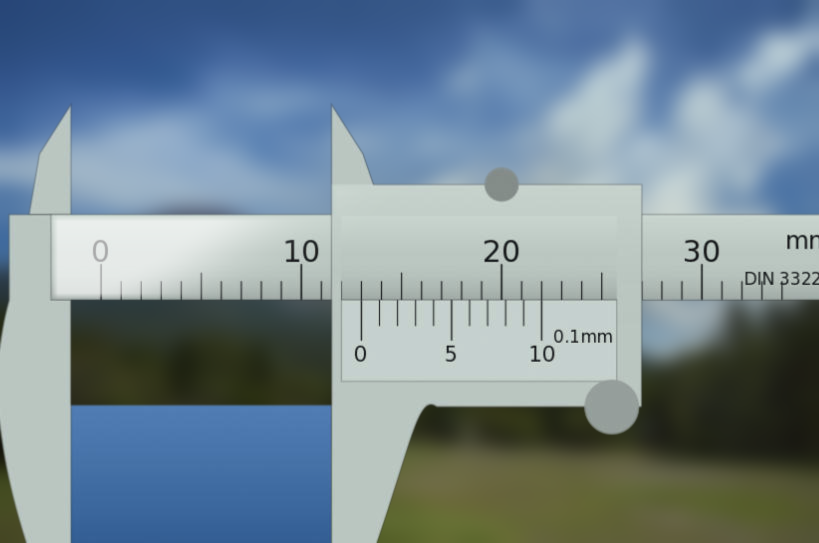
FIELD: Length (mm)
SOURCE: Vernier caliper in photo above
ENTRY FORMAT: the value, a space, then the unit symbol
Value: 13.0 mm
